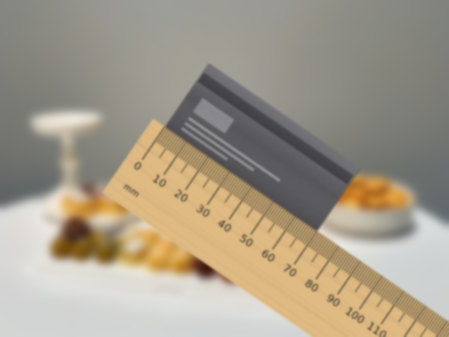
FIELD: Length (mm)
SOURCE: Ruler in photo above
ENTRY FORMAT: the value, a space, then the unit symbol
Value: 70 mm
